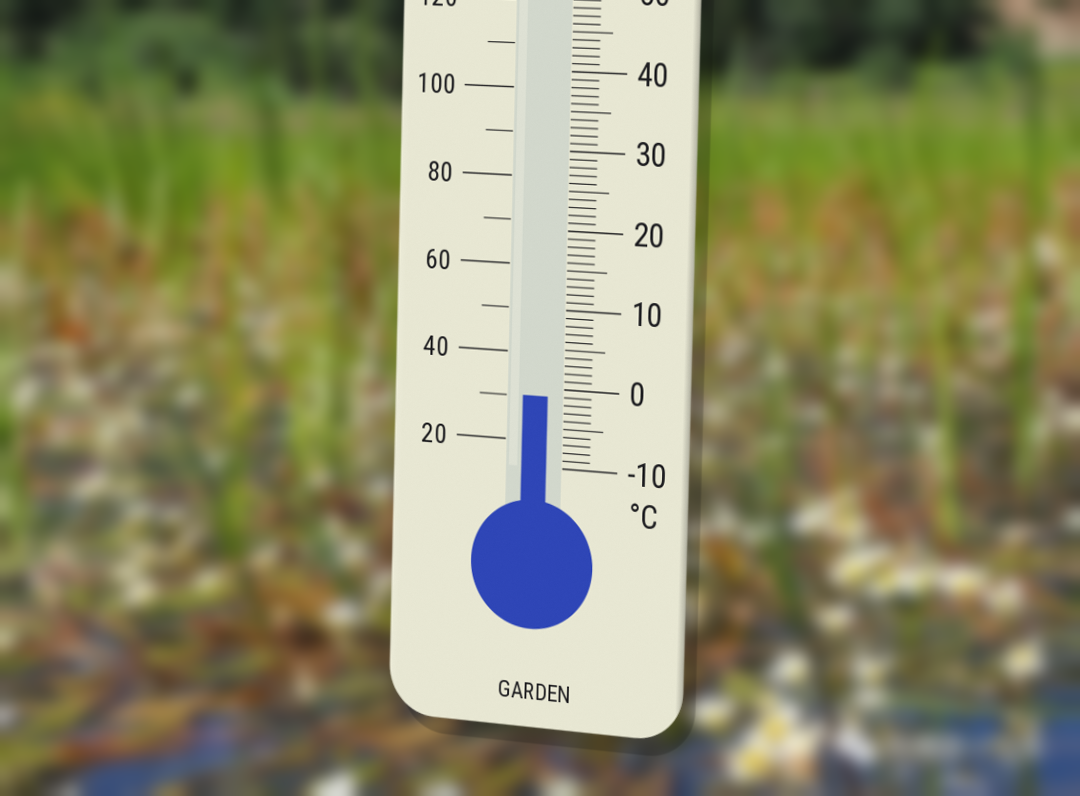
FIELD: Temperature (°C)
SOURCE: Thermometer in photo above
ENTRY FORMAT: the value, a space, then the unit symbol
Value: -1 °C
